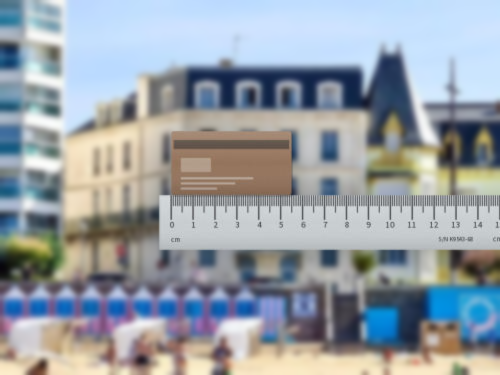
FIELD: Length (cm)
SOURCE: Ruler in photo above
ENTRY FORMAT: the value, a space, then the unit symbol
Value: 5.5 cm
